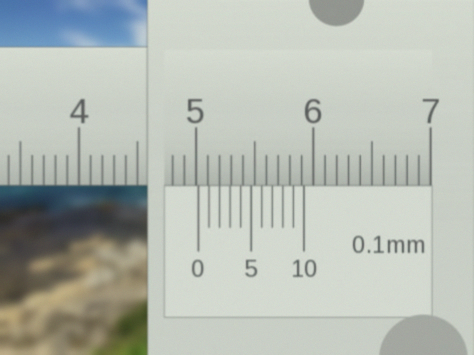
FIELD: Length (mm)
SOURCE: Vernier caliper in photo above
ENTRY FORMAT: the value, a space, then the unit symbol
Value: 50.2 mm
